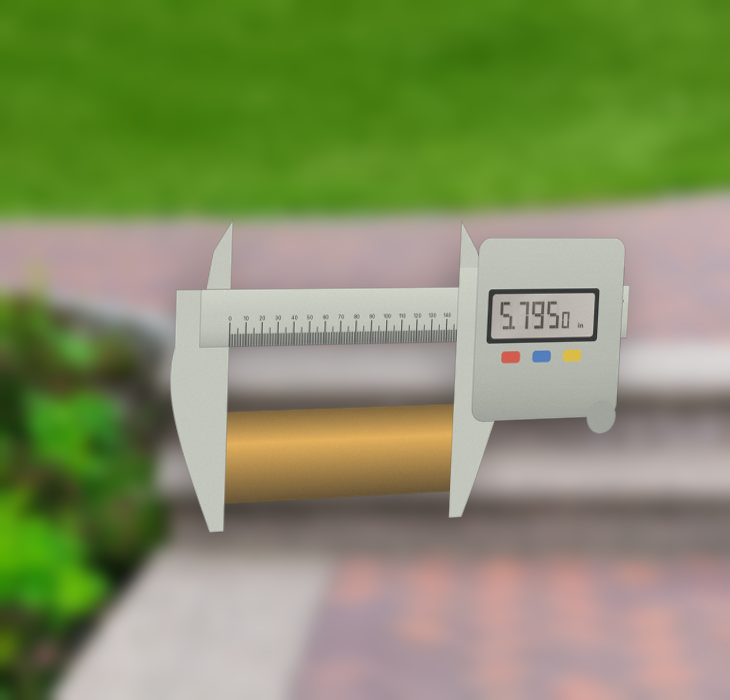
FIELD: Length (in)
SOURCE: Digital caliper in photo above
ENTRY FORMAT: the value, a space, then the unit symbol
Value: 5.7950 in
